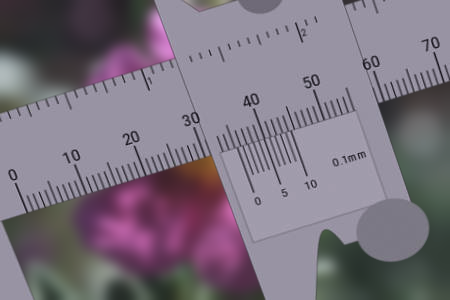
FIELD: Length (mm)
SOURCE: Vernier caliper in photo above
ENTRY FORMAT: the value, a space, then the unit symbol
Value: 35.4 mm
